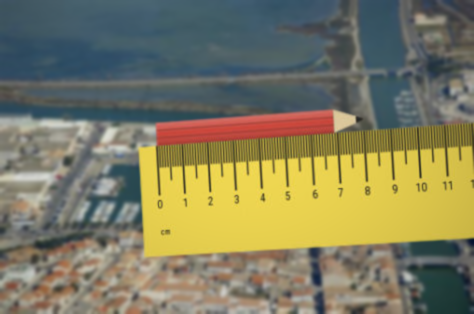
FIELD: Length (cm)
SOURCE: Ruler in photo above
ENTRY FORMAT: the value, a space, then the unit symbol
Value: 8 cm
